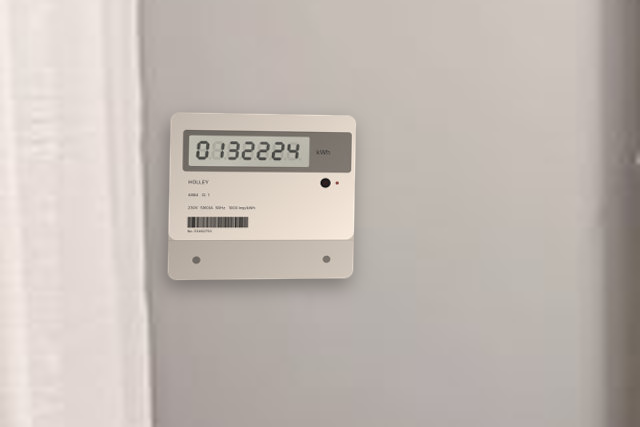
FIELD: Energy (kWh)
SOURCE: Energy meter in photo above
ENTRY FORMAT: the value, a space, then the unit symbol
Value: 132224 kWh
